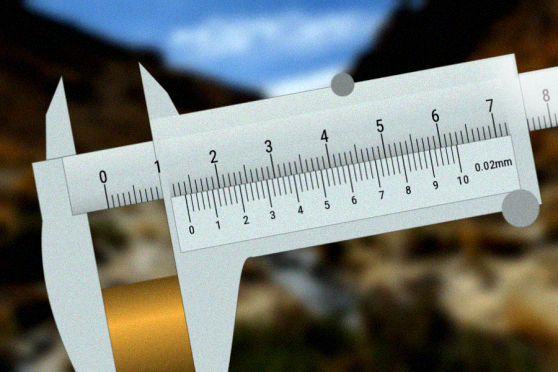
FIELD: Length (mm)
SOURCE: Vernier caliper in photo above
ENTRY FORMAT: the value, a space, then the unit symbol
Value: 13.8 mm
